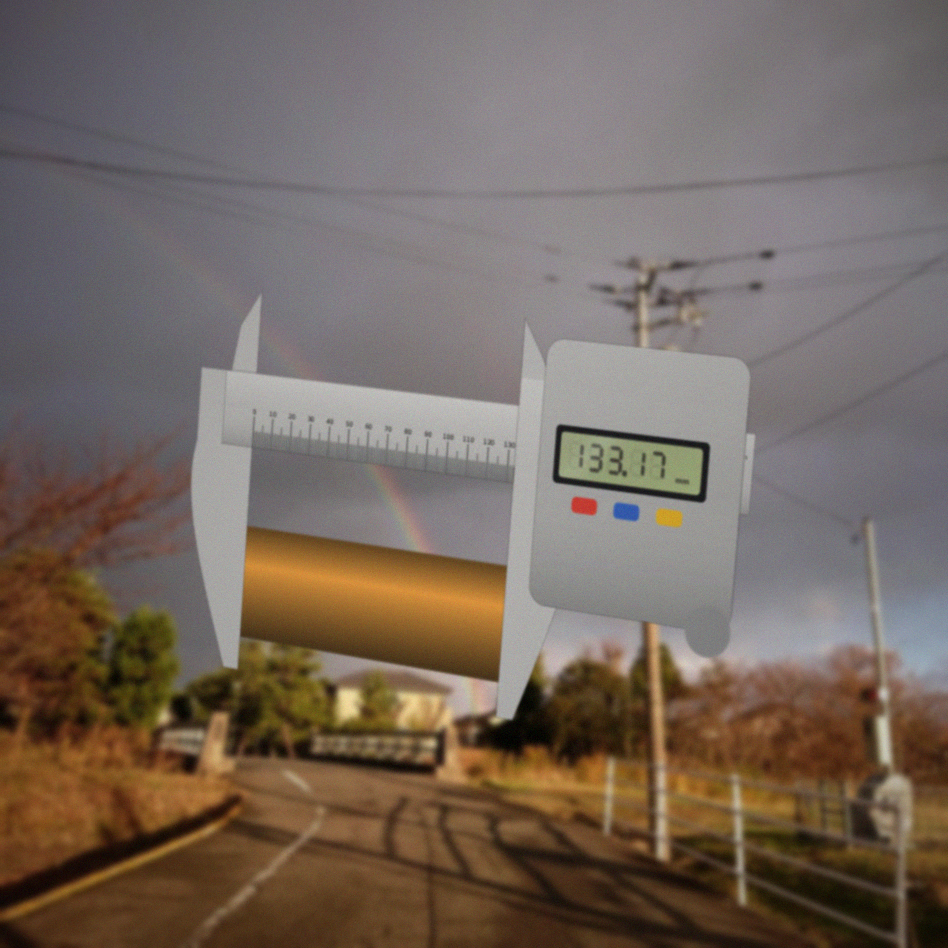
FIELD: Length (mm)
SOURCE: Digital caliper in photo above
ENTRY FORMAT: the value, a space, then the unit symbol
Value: 133.17 mm
